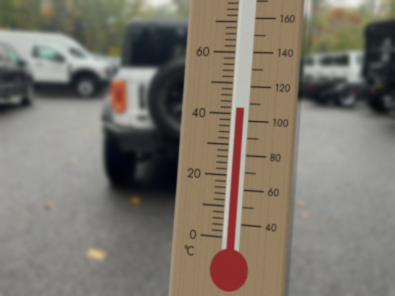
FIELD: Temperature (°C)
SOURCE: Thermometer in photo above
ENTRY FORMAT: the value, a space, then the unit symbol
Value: 42 °C
